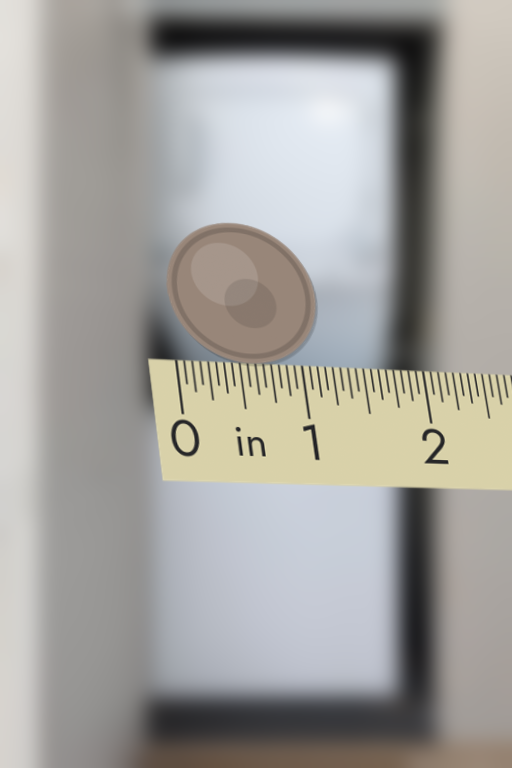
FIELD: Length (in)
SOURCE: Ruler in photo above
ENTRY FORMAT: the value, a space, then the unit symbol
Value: 1.1875 in
